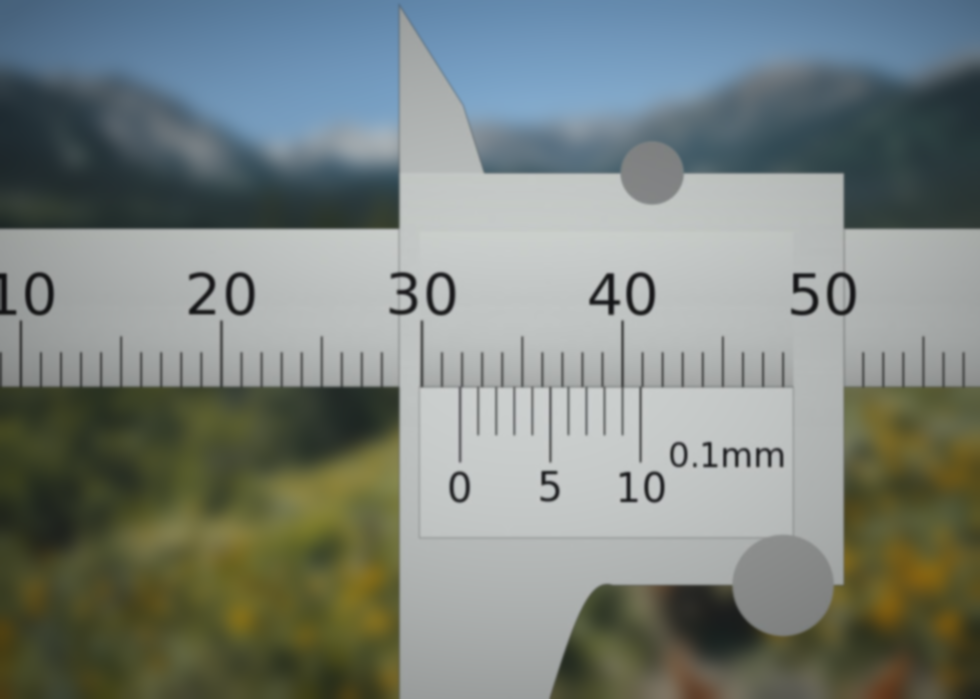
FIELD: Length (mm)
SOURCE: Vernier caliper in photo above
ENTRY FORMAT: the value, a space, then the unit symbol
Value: 31.9 mm
